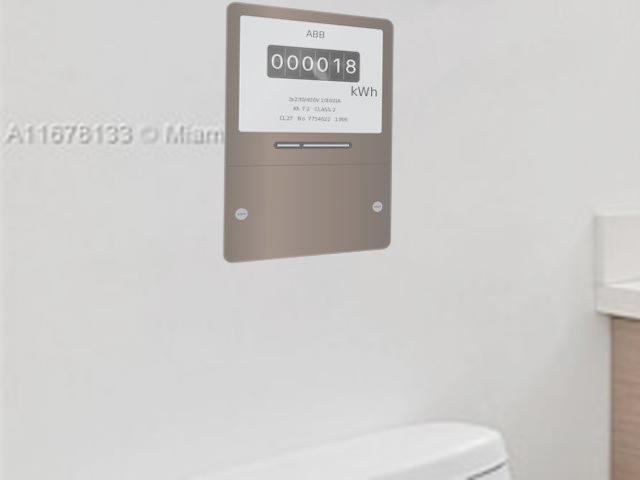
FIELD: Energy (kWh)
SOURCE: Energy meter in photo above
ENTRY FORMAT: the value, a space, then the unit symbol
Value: 18 kWh
